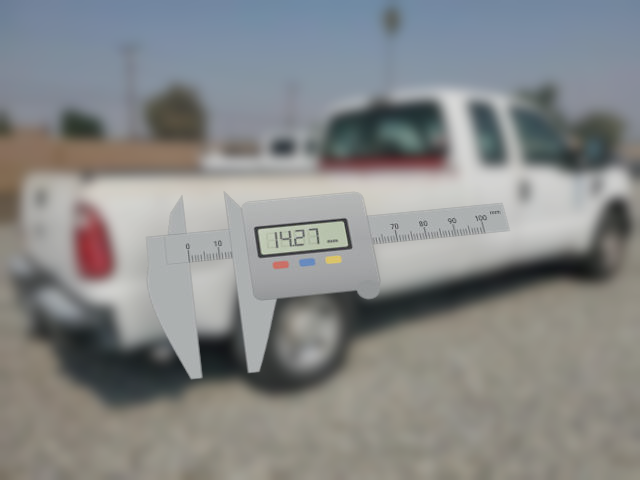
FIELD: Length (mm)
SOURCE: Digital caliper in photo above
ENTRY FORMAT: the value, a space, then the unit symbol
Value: 14.27 mm
